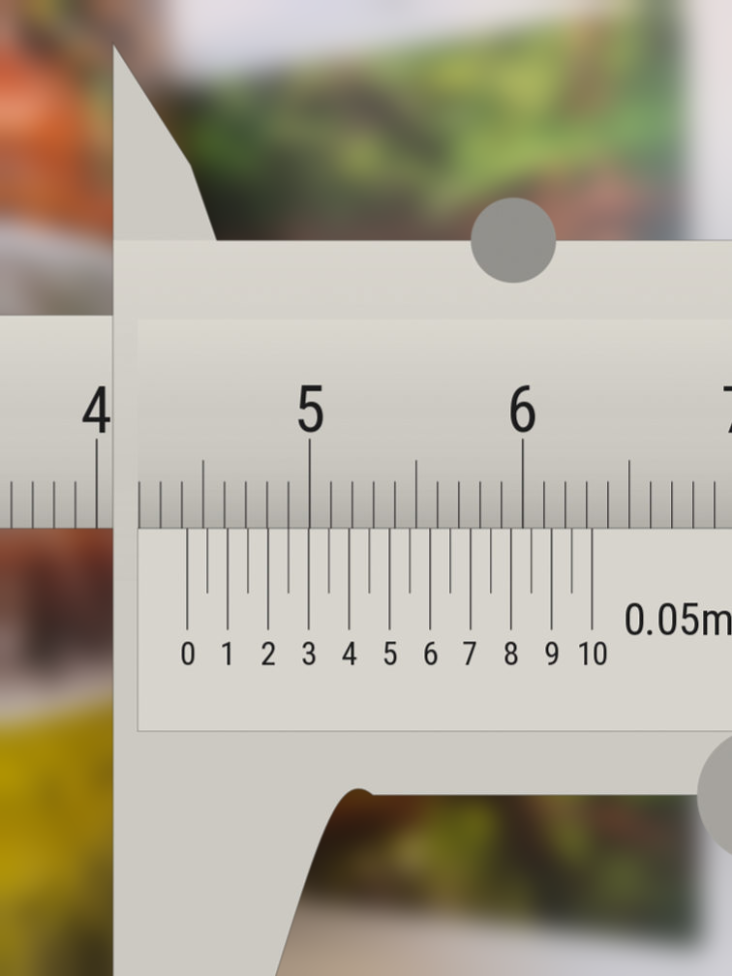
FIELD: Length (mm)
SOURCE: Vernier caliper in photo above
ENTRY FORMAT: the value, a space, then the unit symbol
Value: 44.25 mm
